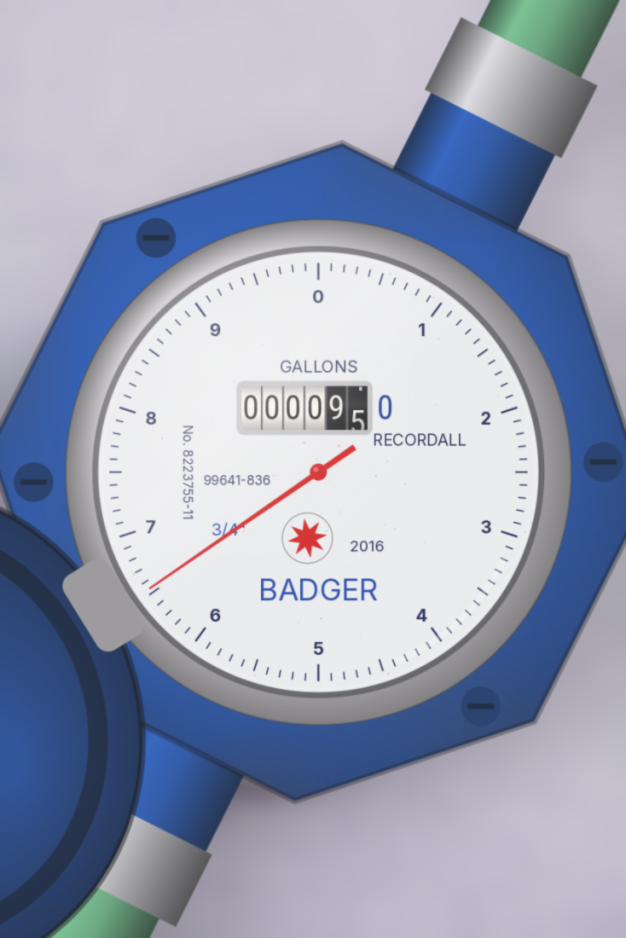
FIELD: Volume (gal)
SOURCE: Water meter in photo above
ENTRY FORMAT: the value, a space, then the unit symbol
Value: 946.5 gal
